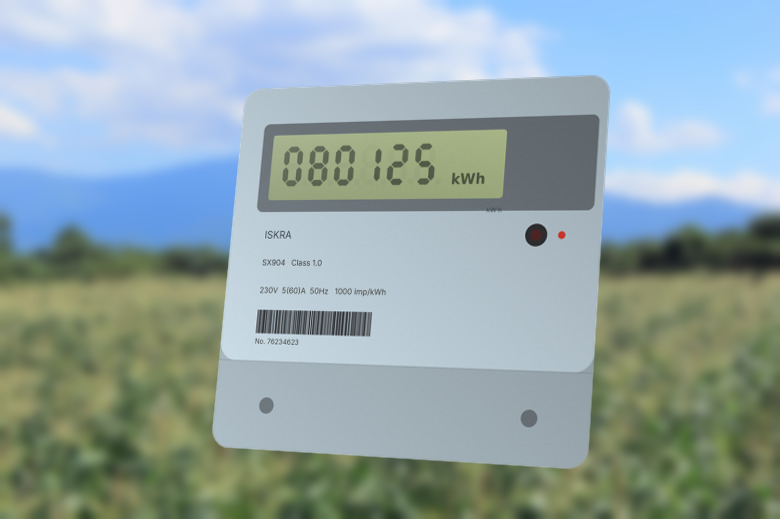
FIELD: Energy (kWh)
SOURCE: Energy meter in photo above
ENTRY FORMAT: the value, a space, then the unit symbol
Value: 80125 kWh
